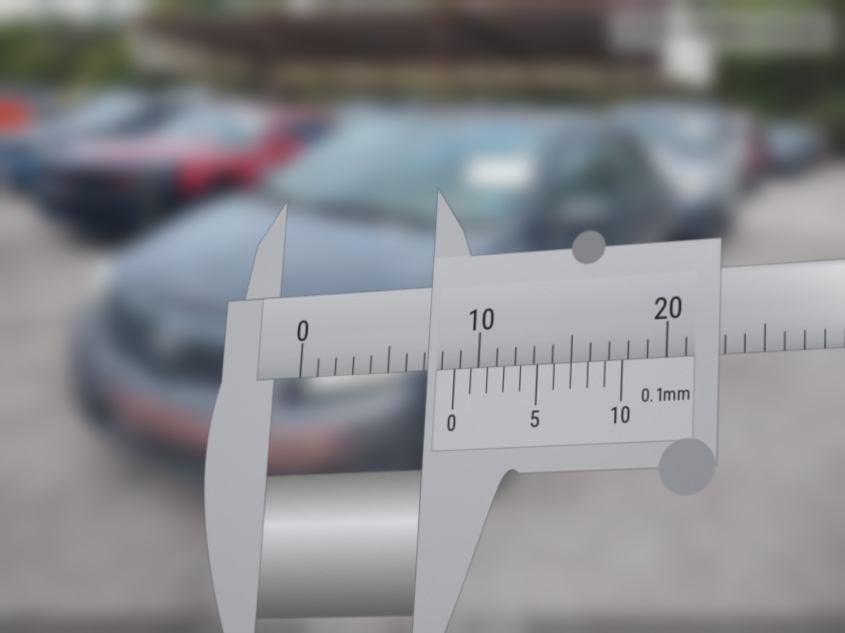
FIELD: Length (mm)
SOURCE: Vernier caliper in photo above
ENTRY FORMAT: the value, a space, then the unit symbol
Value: 8.7 mm
